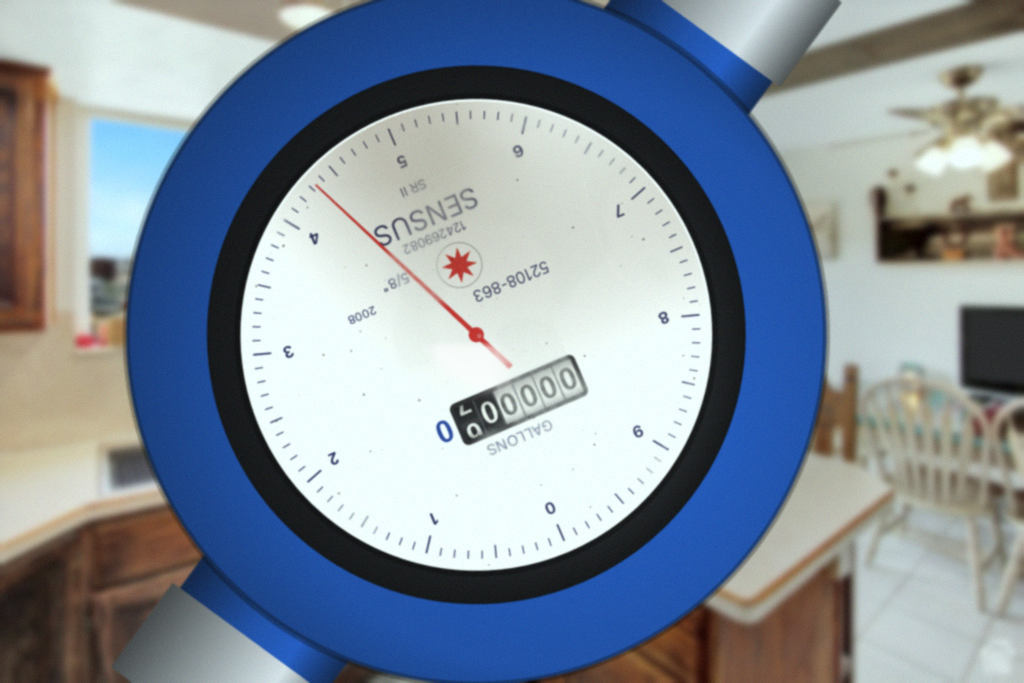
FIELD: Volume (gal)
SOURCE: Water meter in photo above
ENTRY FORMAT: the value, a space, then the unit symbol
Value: 64.3 gal
